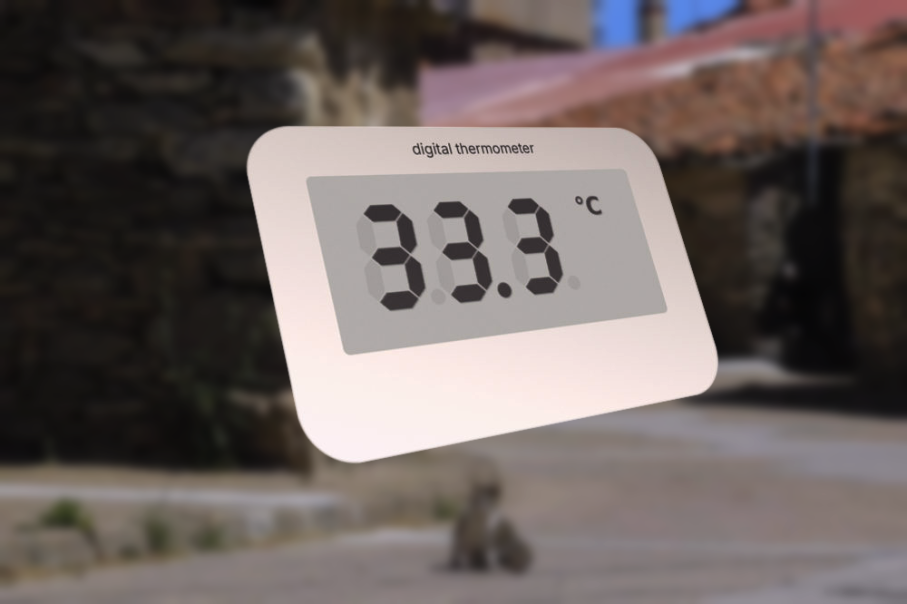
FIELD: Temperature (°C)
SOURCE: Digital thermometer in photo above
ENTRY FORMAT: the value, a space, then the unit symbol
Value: 33.3 °C
